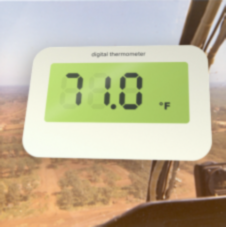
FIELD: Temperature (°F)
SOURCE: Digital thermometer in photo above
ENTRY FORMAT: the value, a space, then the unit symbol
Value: 71.0 °F
